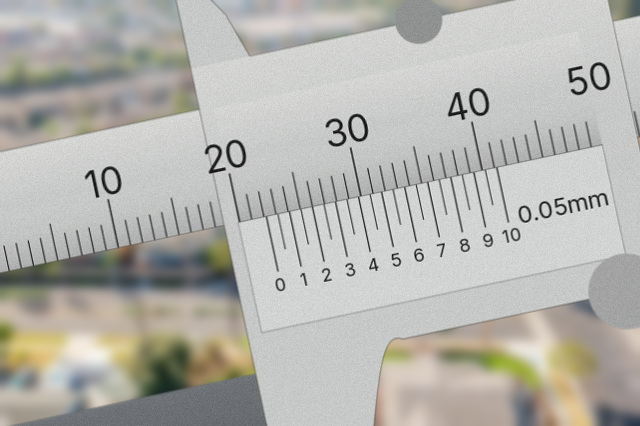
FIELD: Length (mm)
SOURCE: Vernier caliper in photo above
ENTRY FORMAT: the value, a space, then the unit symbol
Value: 22.2 mm
